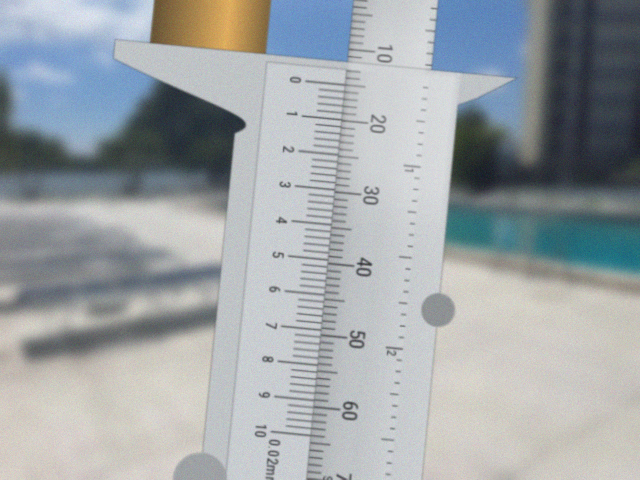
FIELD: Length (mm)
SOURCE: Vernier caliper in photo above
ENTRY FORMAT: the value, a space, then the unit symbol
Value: 15.0 mm
